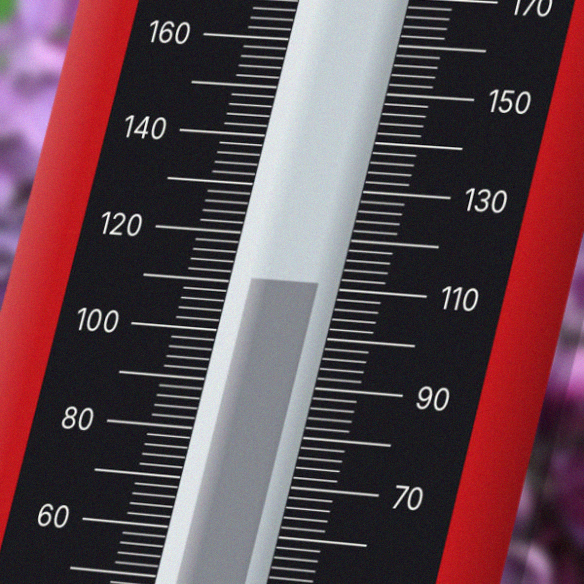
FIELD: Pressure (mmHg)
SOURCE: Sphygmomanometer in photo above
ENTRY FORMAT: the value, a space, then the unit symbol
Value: 111 mmHg
